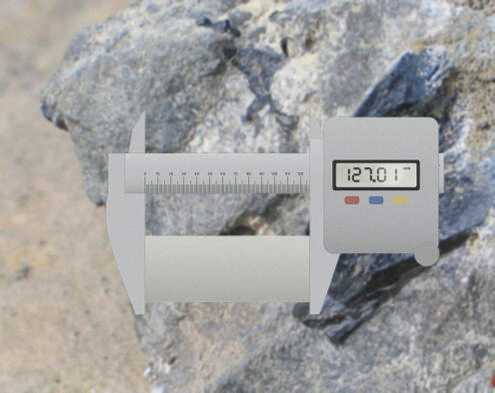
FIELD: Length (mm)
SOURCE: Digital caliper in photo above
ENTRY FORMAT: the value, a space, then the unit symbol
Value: 127.01 mm
